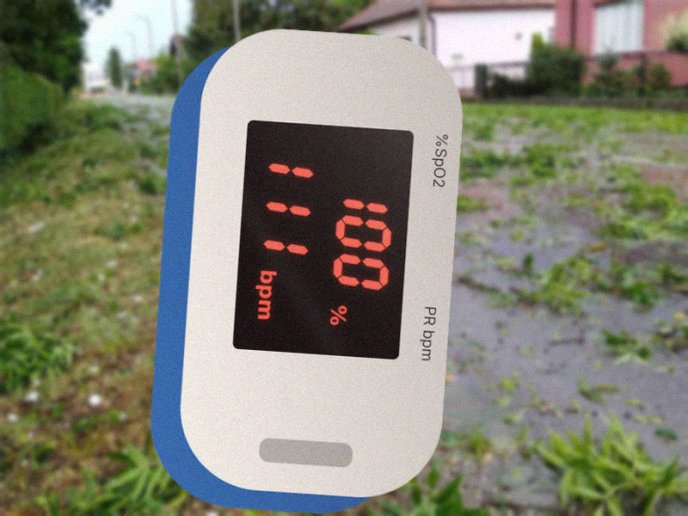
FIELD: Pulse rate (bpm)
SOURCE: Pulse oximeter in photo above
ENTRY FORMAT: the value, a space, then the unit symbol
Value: 111 bpm
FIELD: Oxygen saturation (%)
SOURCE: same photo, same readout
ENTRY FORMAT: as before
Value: 100 %
